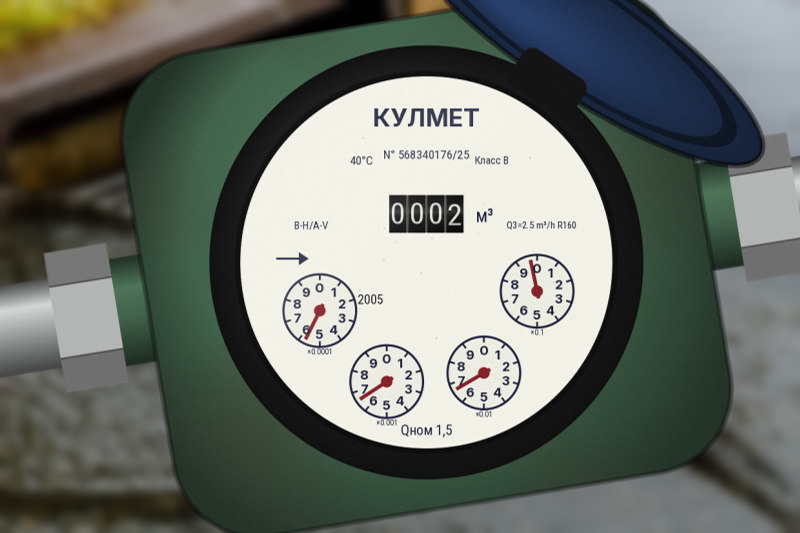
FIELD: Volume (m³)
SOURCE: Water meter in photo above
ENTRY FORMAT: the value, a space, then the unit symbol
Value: 1.9665 m³
